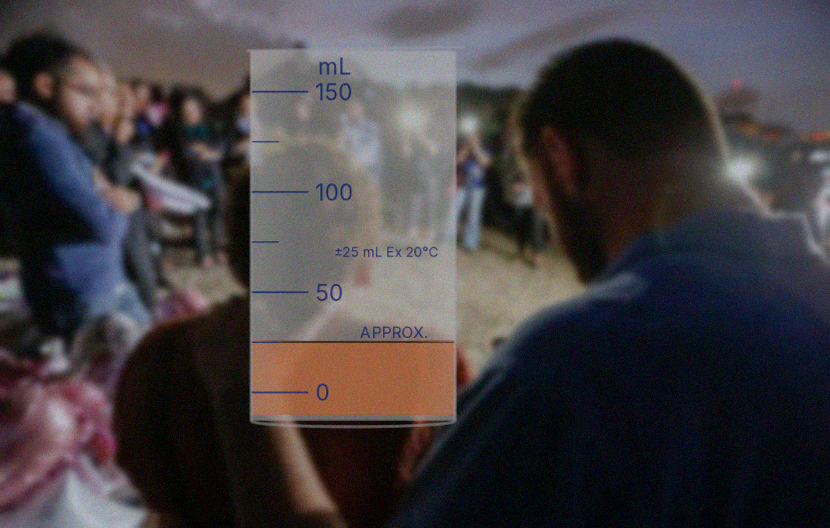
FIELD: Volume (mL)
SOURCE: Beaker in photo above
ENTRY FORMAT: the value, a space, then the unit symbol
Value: 25 mL
